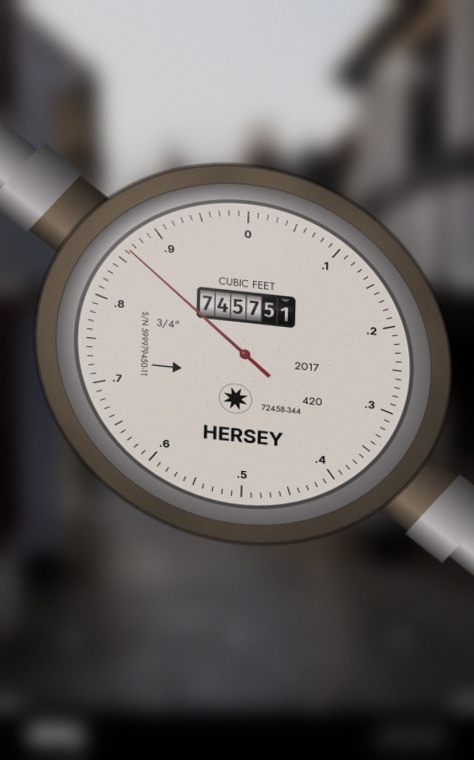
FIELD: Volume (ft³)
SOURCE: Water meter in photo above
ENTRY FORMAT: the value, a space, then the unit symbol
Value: 745750.86 ft³
